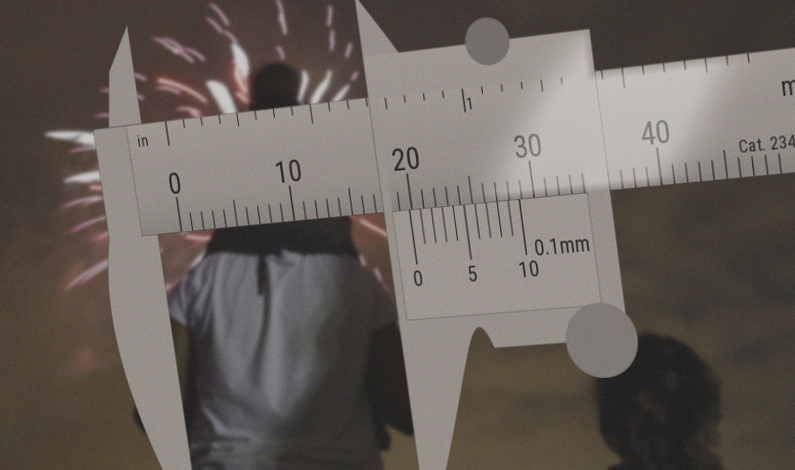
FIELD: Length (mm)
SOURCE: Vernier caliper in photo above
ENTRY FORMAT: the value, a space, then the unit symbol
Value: 19.8 mm
